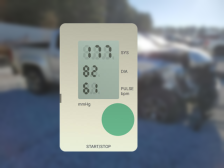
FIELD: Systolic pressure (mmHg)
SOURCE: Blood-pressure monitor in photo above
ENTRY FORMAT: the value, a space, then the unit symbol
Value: 177 mmHg
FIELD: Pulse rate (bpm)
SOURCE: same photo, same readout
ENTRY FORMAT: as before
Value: 61 bpm
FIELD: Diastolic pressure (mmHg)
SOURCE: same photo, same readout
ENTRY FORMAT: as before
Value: 82 mmHg
